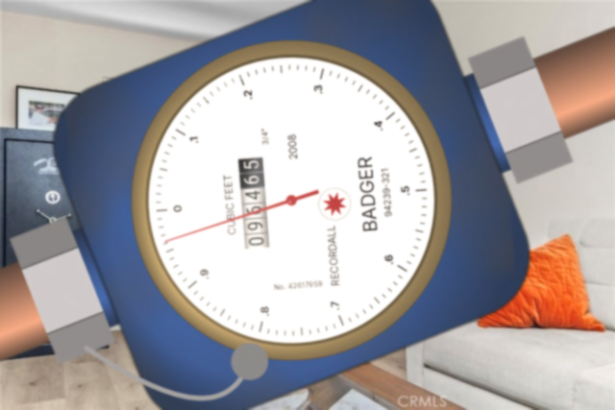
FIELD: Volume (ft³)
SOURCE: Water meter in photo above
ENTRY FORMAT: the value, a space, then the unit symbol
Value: 96464.96 ft³
